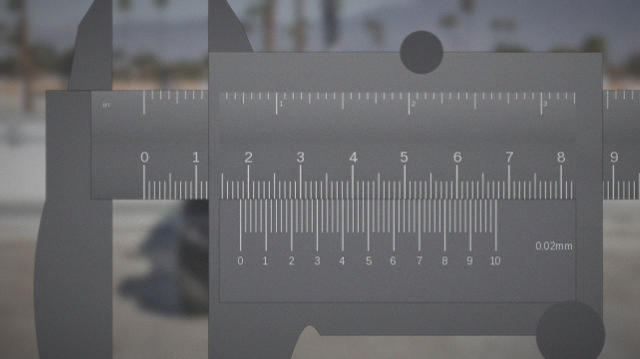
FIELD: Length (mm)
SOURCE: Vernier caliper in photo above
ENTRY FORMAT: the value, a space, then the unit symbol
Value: 18.5 mm
